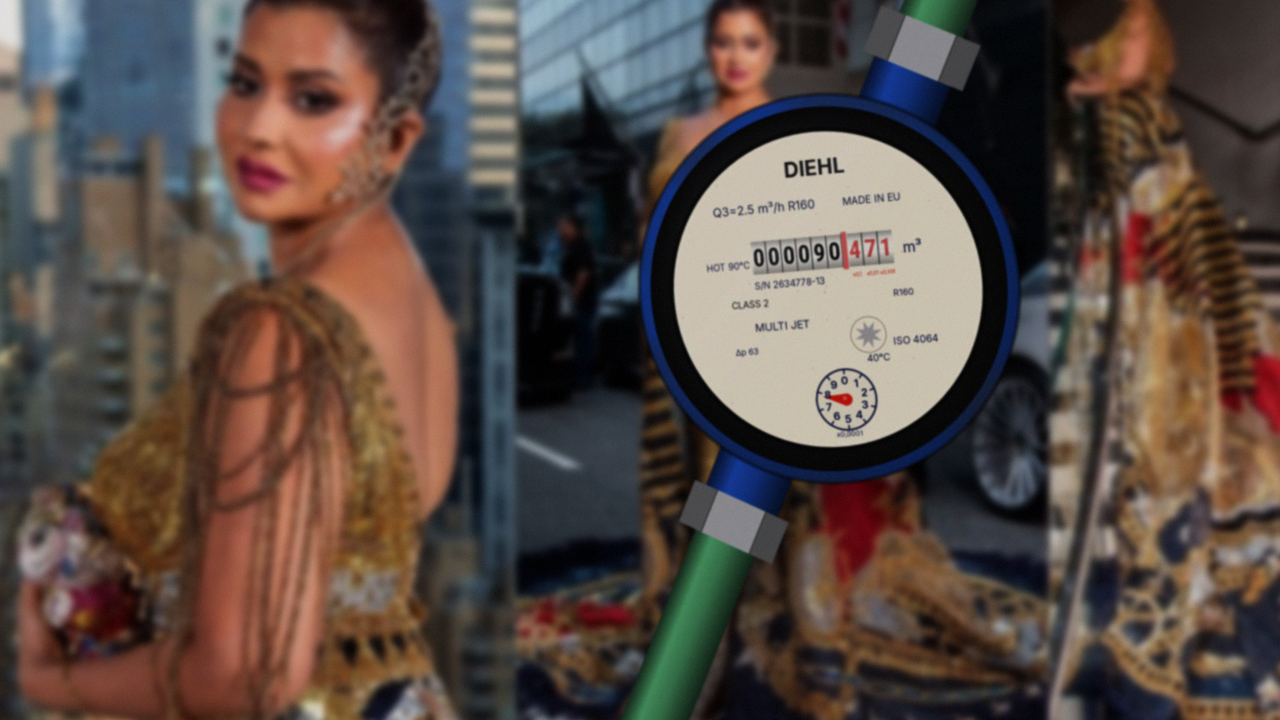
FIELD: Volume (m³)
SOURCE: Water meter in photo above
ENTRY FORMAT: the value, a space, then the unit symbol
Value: 90.4717 m³
